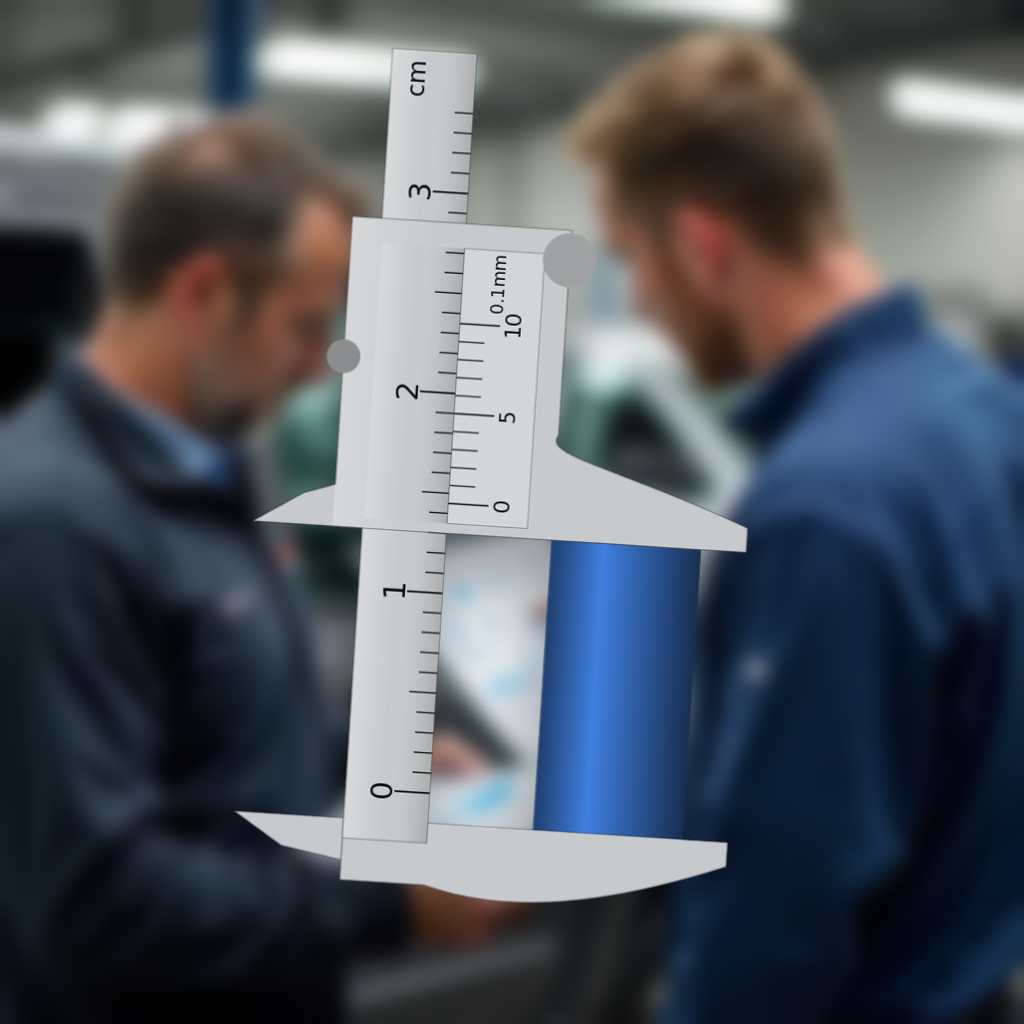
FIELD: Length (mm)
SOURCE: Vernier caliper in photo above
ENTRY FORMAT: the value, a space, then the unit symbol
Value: 14.5 mm
